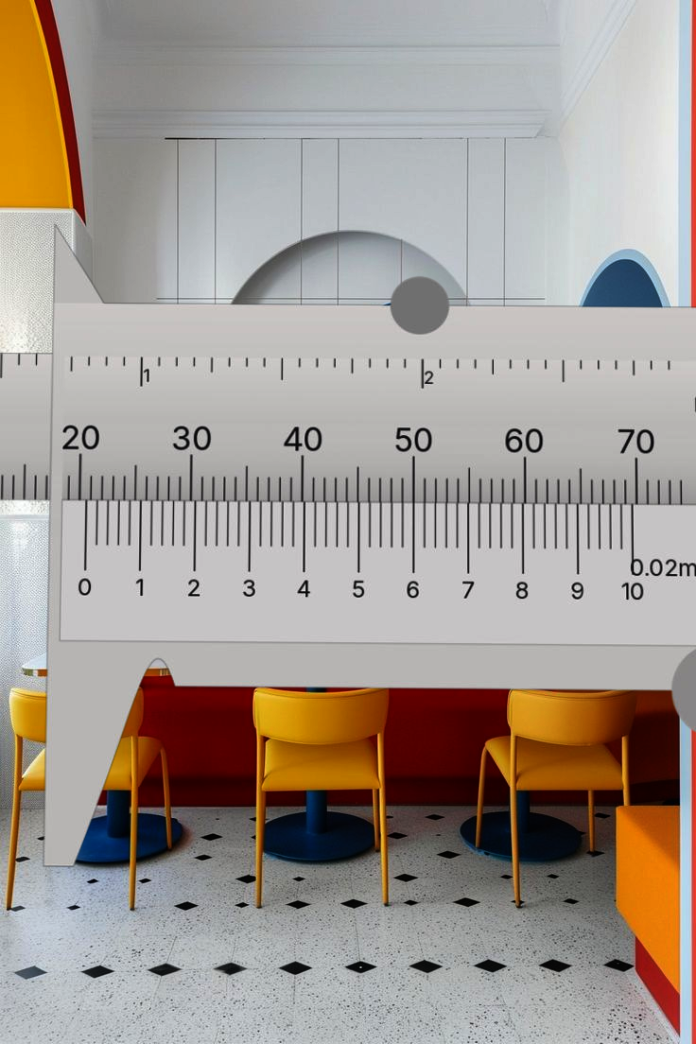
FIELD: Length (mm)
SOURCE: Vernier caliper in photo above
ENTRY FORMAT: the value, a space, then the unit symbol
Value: 20.6 mm
